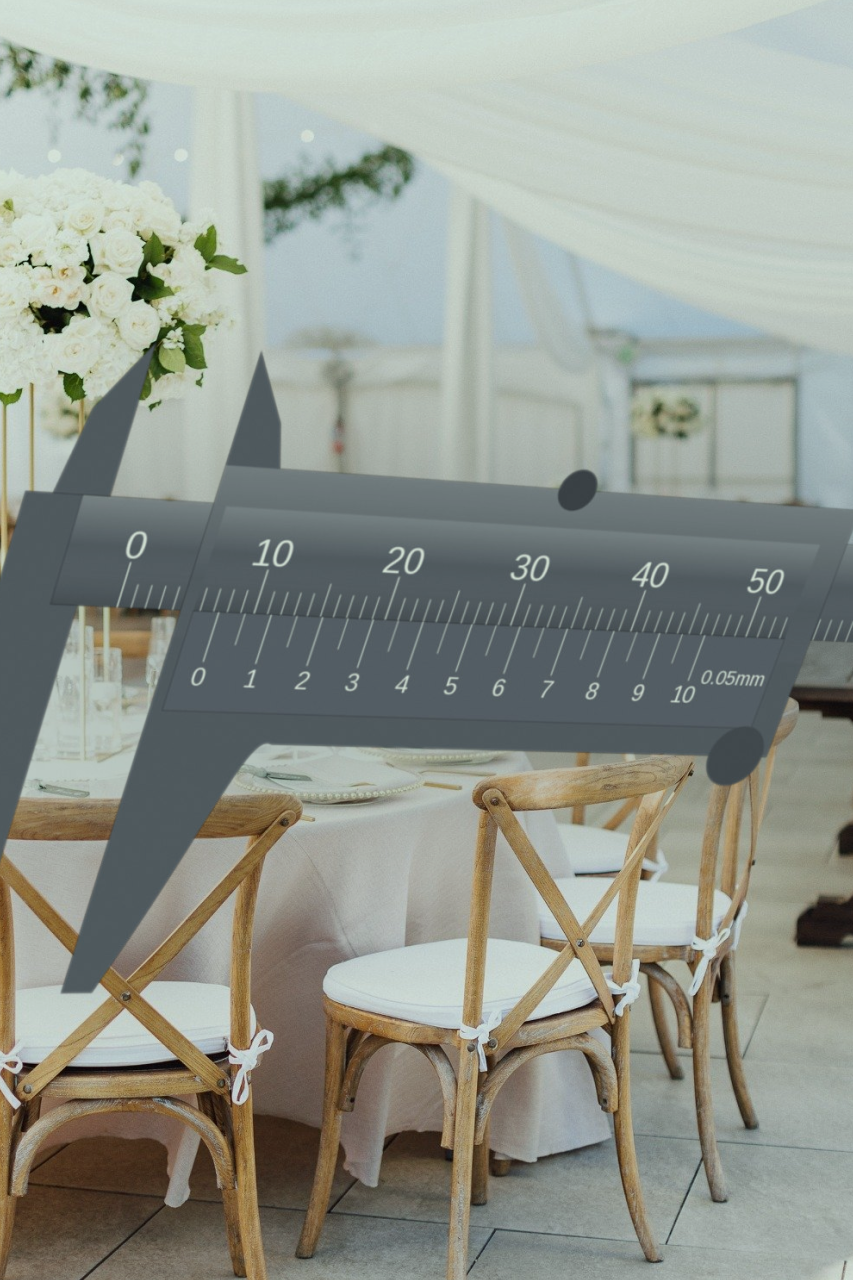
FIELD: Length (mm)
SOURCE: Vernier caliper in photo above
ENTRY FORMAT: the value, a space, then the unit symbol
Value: 7.4 mm
